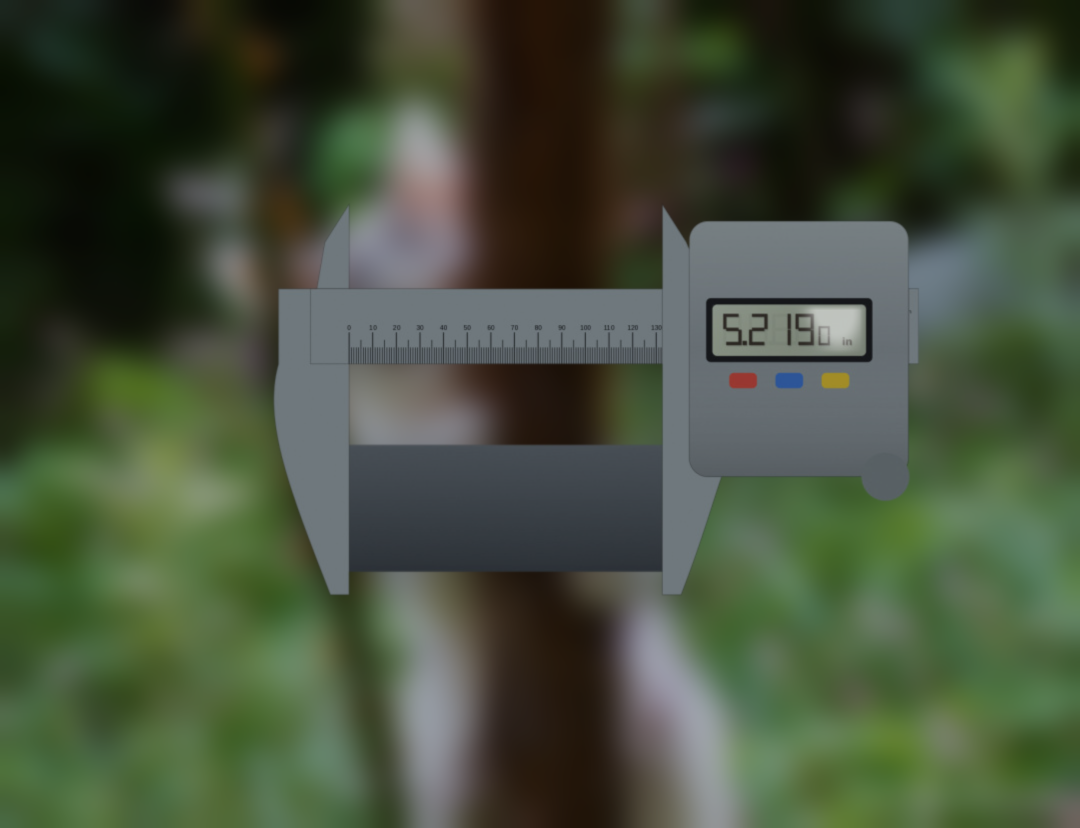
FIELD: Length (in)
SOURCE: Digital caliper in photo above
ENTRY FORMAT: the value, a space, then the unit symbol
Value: 5.2190 in
